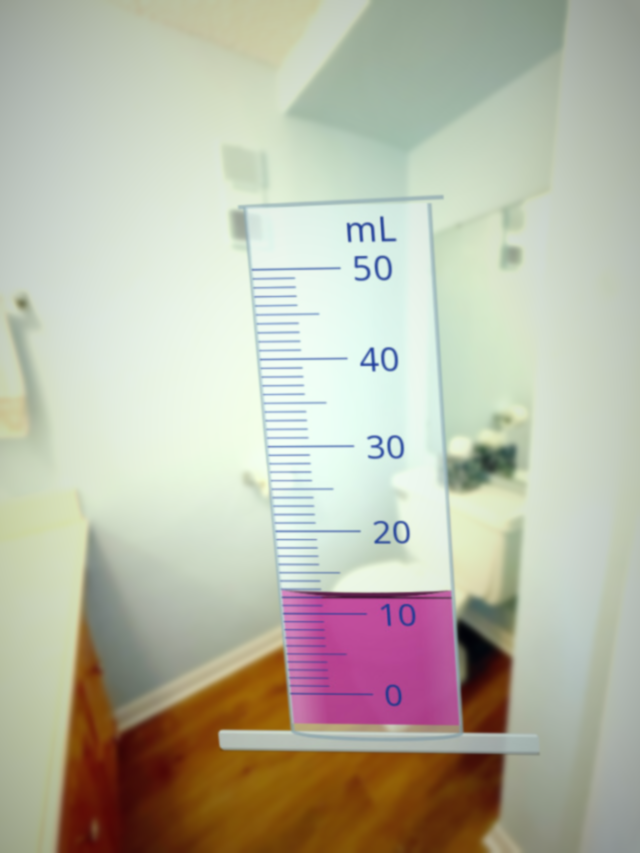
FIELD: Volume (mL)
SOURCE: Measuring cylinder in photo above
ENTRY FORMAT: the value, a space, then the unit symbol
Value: 12 mL
